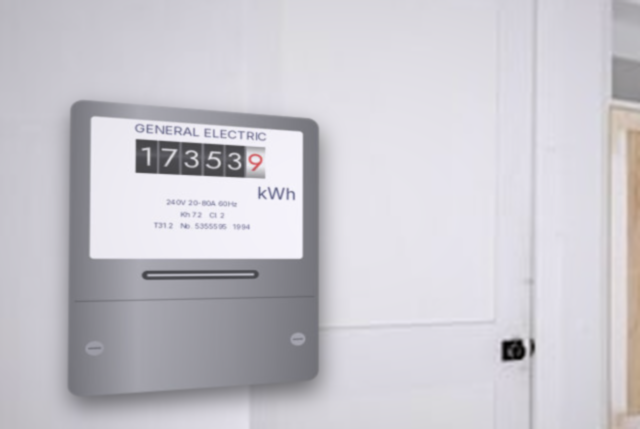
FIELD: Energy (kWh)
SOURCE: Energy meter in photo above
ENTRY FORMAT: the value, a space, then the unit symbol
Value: 17353.9 kWh
